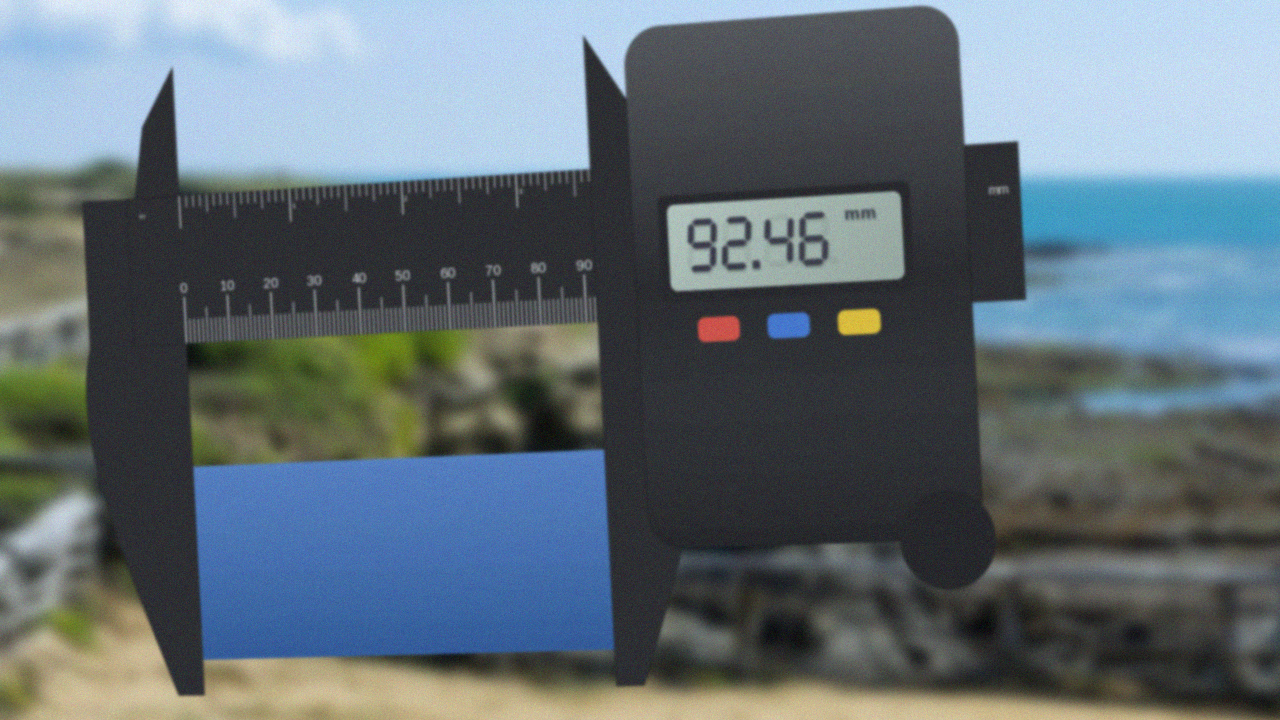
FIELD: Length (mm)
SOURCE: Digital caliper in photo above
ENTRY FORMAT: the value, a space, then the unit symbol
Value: 92.46 mm
